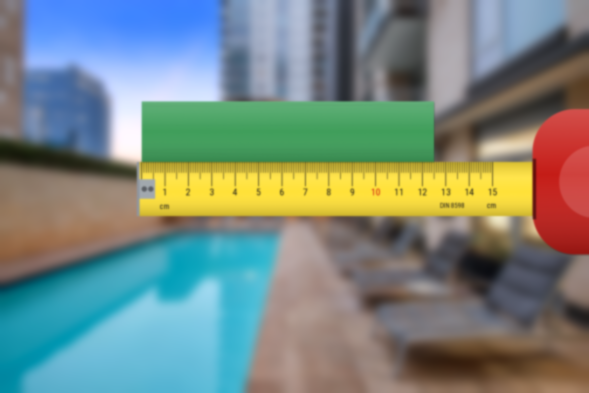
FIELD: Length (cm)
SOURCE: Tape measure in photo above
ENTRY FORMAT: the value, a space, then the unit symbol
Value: 12.5 cm
